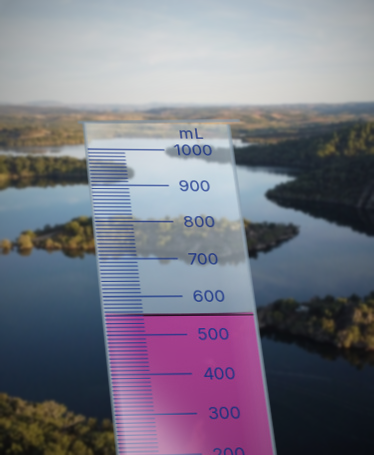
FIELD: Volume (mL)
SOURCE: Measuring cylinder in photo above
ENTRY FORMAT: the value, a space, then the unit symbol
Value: 550 mL
